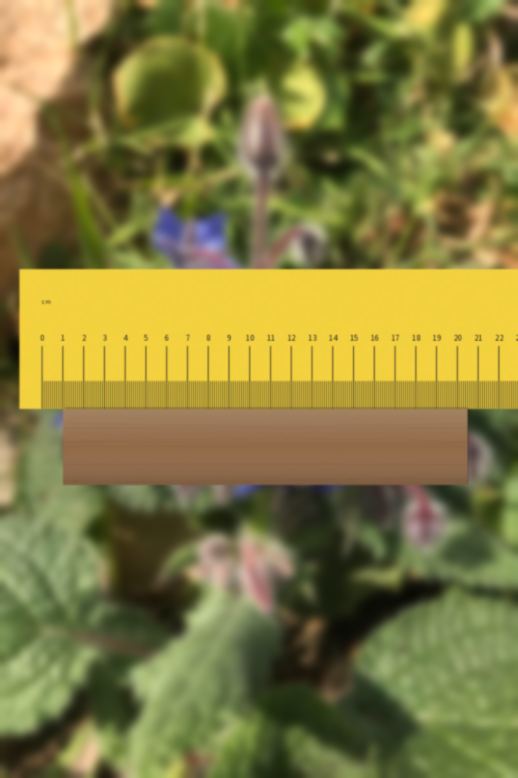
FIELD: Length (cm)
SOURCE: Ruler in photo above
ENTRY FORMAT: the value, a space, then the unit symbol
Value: 19.5 cm
